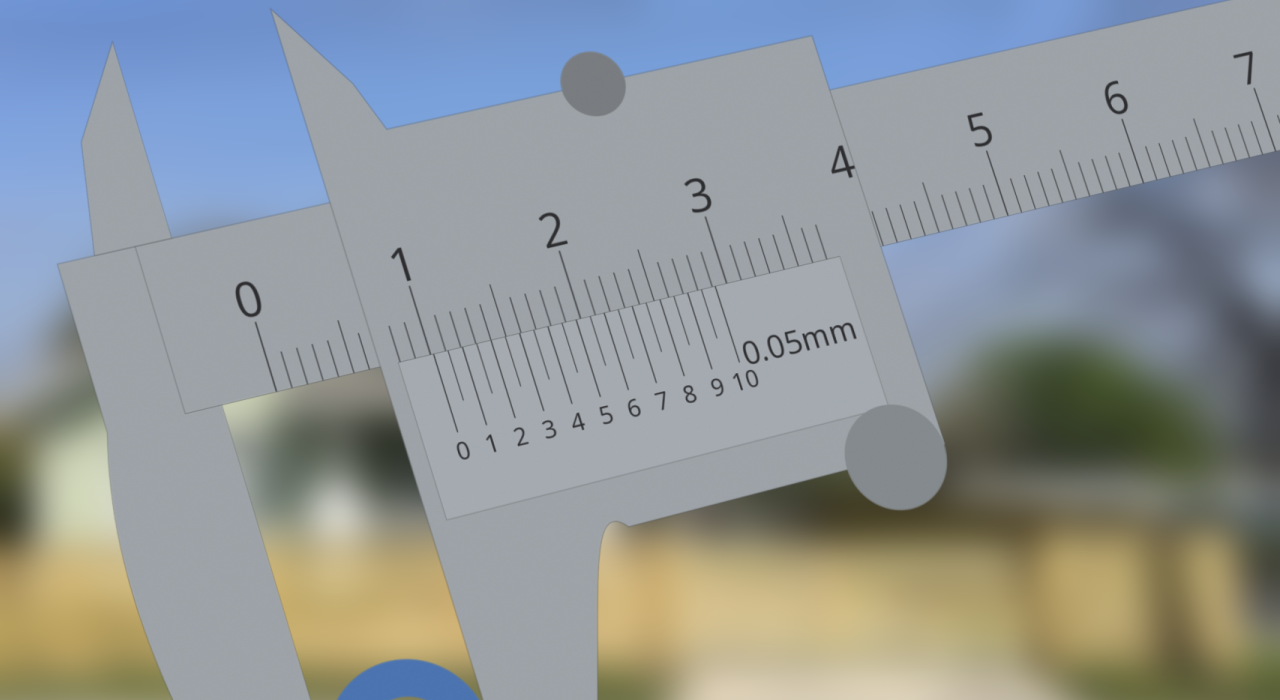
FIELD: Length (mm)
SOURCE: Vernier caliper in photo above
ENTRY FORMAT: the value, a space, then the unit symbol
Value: 10.2 mm
